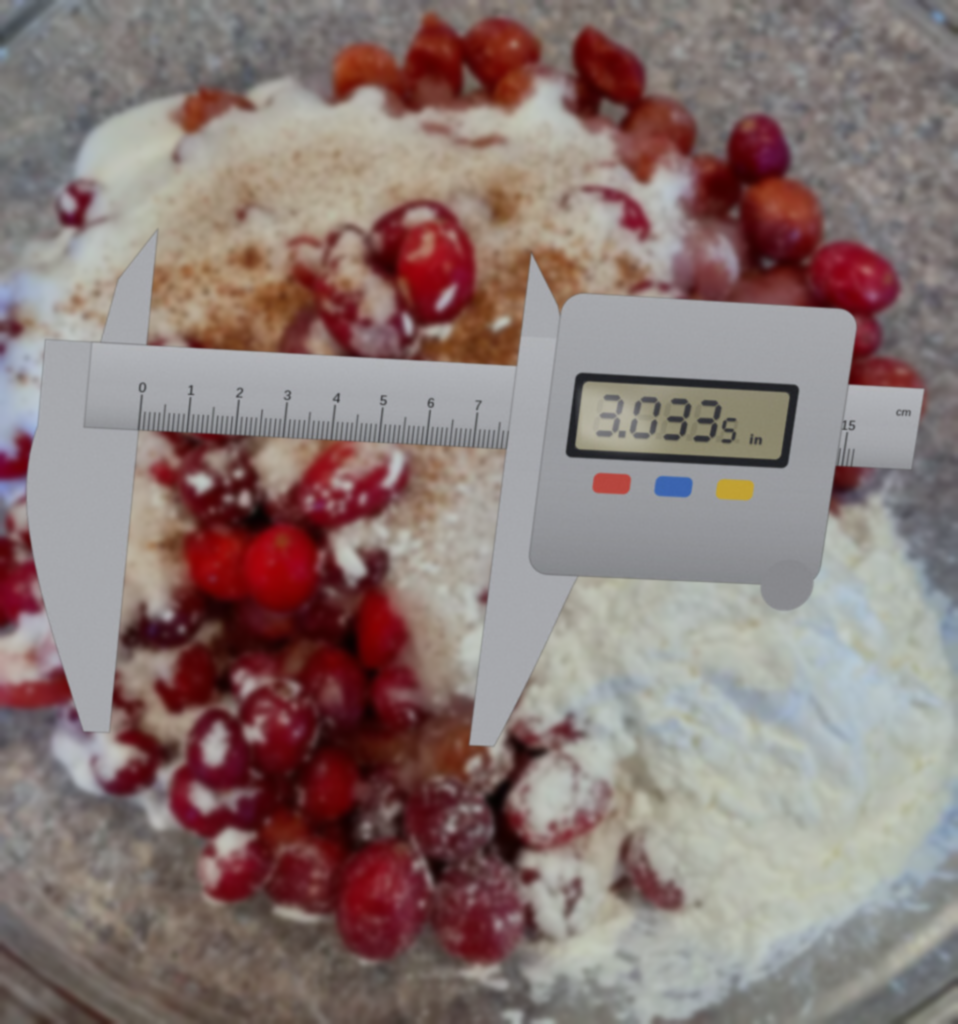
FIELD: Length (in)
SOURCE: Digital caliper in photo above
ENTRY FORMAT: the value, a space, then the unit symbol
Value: 3.0335 in
